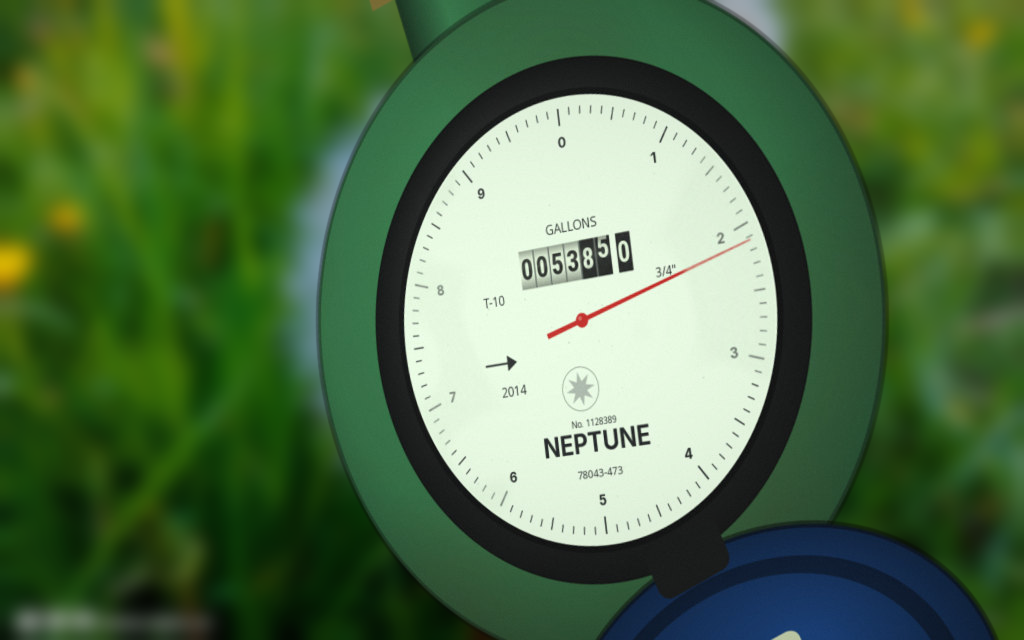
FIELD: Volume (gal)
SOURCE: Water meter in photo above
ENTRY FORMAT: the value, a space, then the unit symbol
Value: 53852.1 gal
